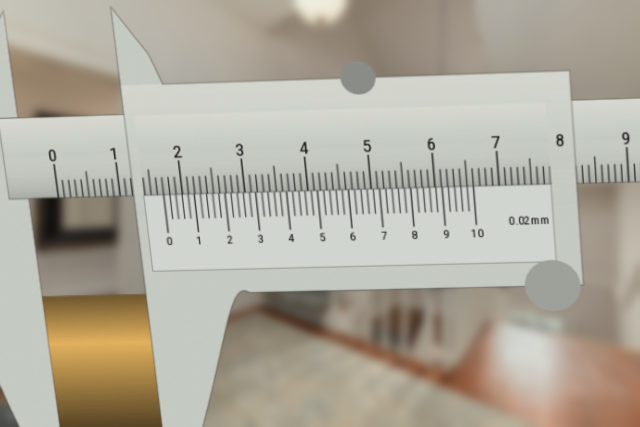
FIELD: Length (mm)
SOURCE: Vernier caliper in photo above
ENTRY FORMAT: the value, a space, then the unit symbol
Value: 17.0 mm
